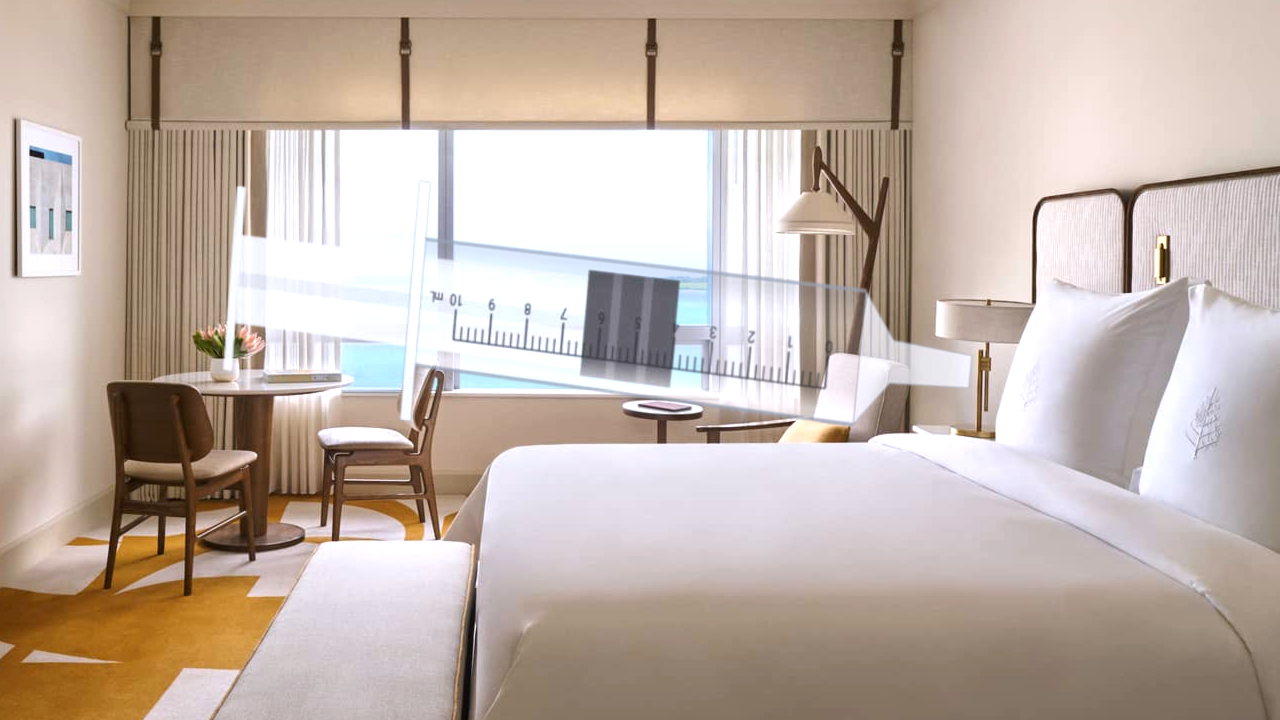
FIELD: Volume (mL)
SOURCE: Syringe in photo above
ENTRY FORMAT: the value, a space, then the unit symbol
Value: 4 mL
